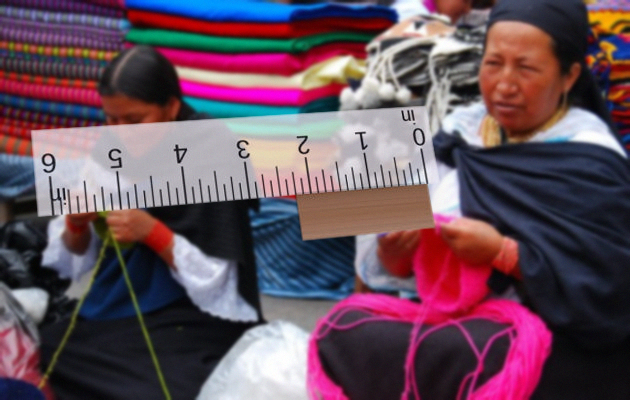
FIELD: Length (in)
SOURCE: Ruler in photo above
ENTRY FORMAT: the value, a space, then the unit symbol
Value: 2.25 in
